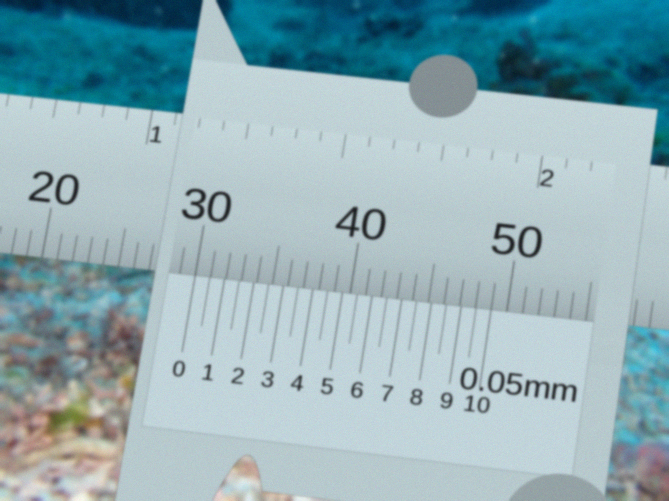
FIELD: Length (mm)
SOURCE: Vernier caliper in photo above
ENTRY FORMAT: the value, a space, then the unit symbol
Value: 30.0 mm
